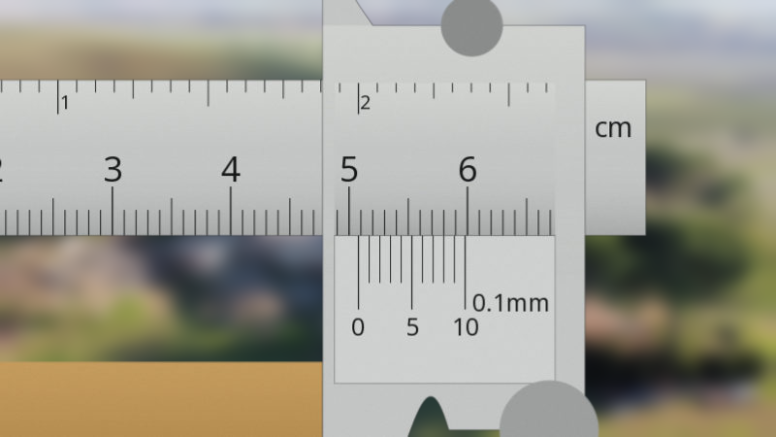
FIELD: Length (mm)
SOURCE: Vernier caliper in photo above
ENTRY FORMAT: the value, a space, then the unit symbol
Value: 50.8 mm
